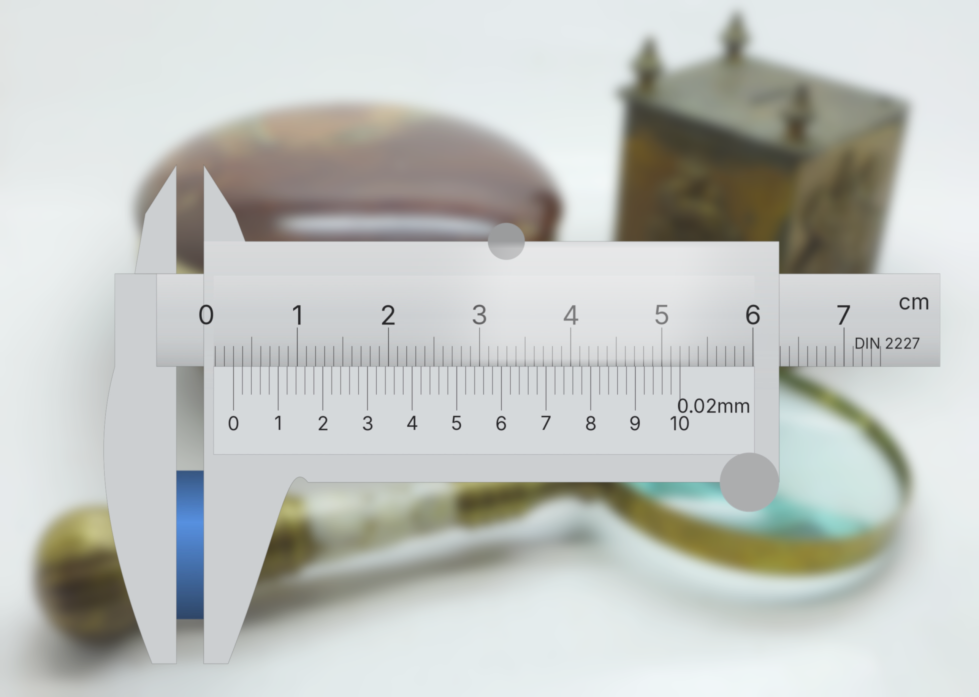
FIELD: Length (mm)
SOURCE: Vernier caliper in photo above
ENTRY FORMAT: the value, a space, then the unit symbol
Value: 3.0 mm
